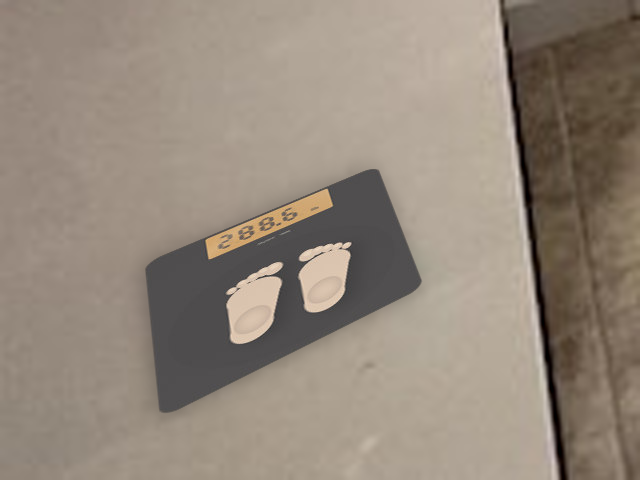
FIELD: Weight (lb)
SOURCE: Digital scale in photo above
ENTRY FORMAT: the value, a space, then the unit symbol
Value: 288.6 lb
